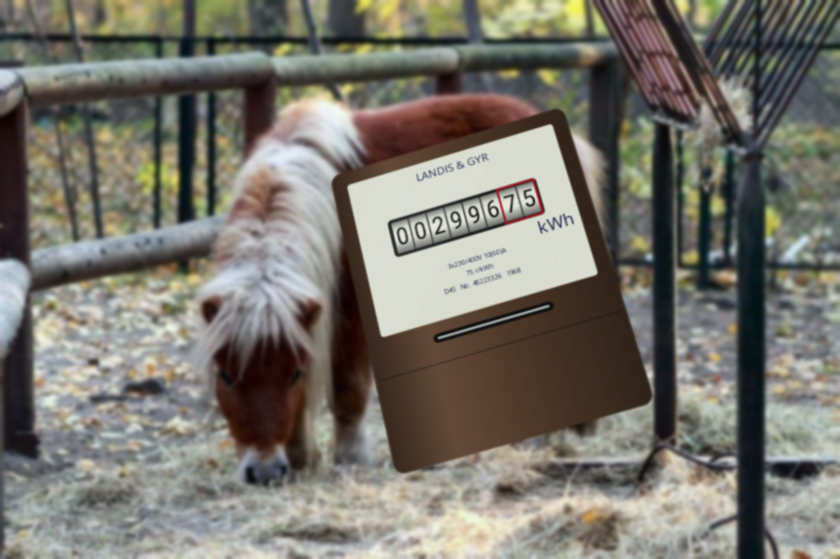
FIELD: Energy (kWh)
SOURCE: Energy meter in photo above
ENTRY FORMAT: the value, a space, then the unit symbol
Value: 2996.75 kWh
